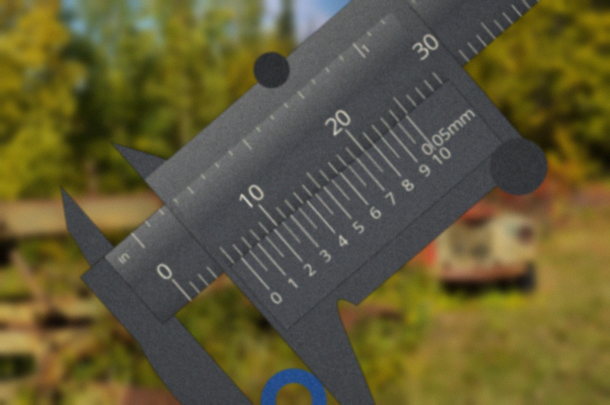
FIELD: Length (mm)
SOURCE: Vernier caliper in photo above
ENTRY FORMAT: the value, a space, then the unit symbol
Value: 5.8 mm
